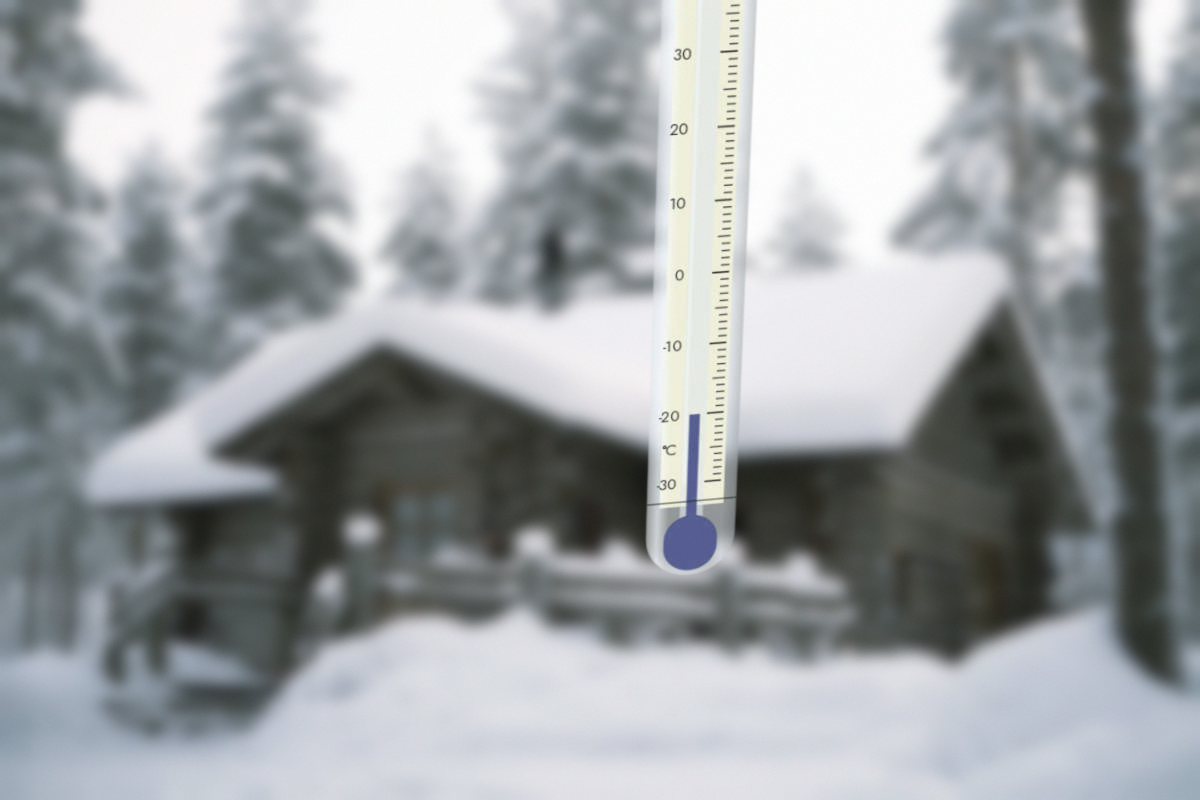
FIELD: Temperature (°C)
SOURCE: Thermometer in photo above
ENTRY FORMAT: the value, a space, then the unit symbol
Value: -20 °C
